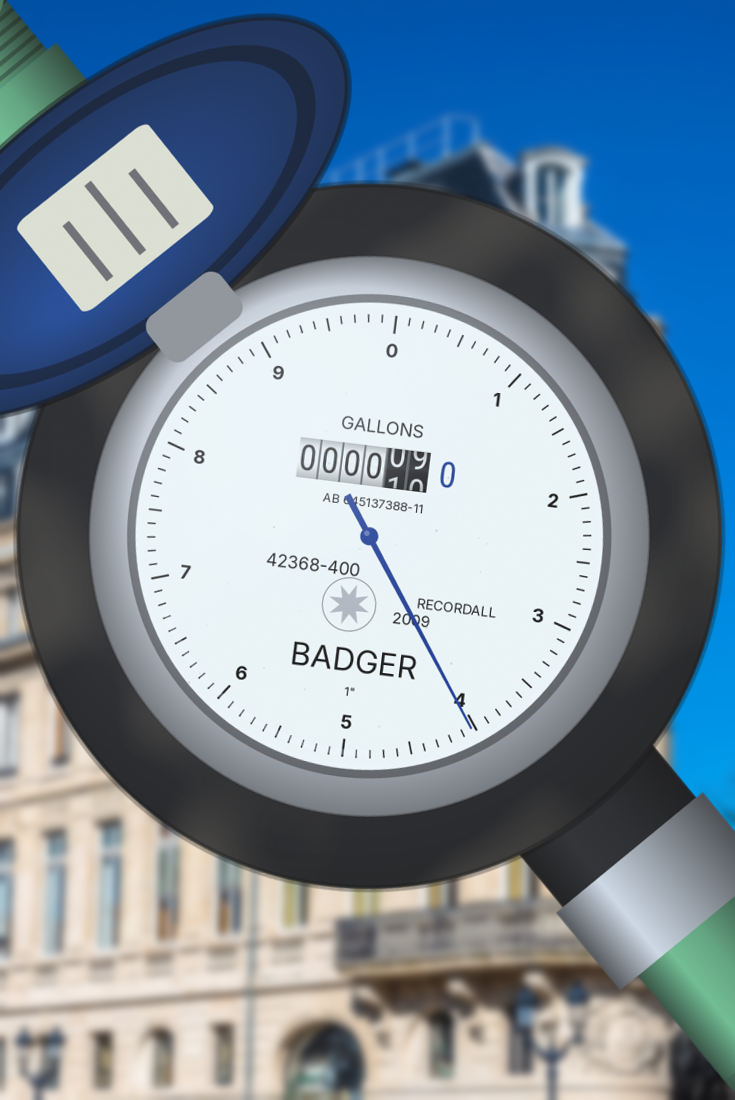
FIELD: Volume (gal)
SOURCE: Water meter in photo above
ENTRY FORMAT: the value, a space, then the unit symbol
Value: 94.0 gal
